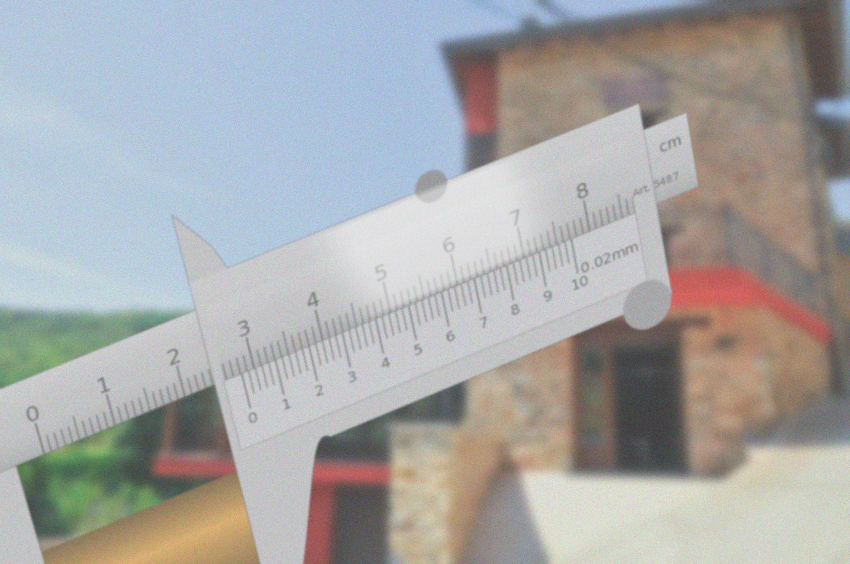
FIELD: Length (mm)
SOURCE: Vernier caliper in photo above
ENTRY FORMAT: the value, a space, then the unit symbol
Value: 28.2 mm
